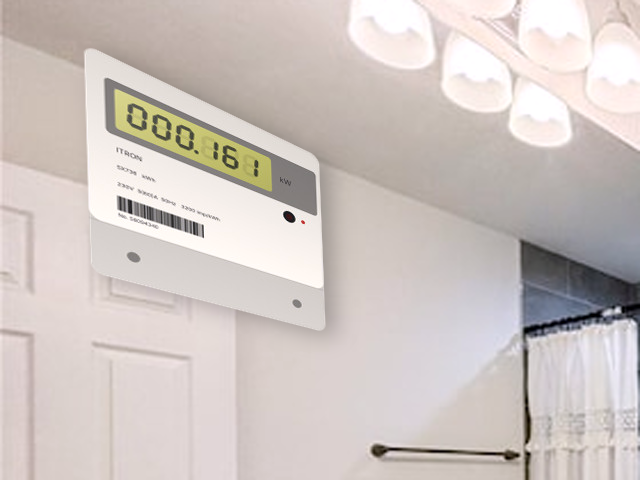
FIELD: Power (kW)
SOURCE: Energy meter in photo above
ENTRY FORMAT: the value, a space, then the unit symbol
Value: 0.161 kW
